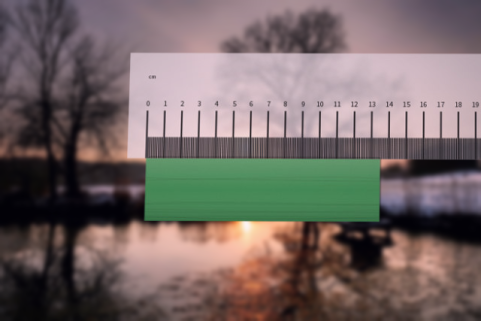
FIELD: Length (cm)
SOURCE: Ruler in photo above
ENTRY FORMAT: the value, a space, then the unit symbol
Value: 13.5 cm
